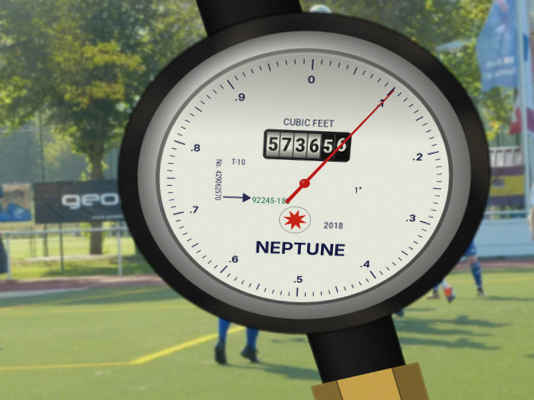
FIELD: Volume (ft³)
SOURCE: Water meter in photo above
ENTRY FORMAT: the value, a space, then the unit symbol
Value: 573656.10 ft³
